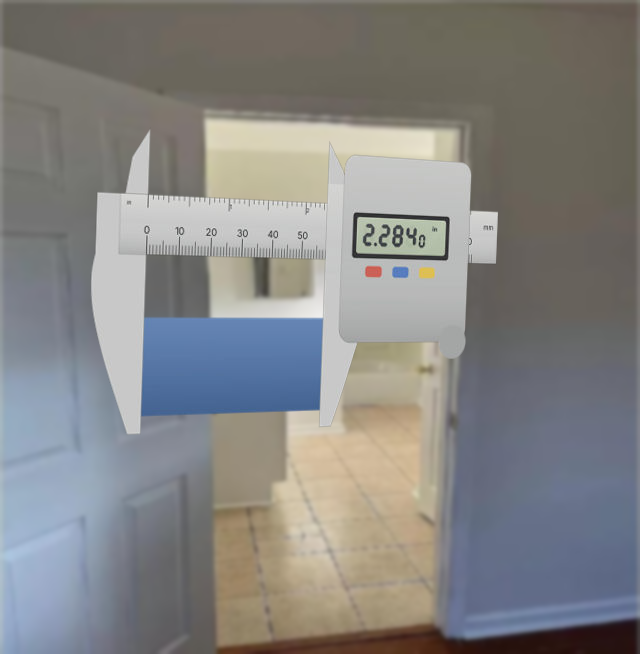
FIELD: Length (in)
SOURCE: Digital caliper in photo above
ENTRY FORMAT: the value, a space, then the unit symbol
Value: 2.2840 in
